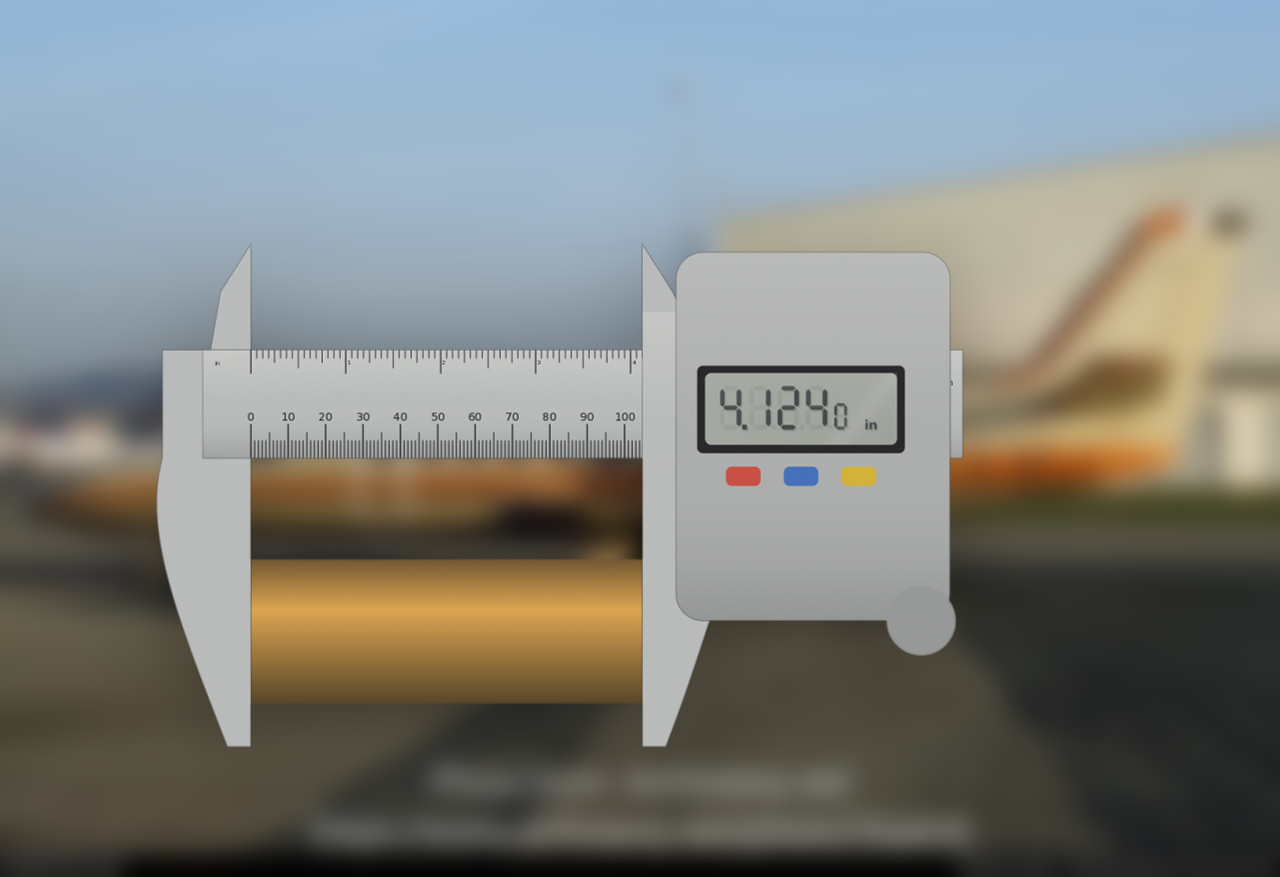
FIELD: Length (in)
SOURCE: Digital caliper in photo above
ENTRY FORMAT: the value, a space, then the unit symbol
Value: 4.1240 in
